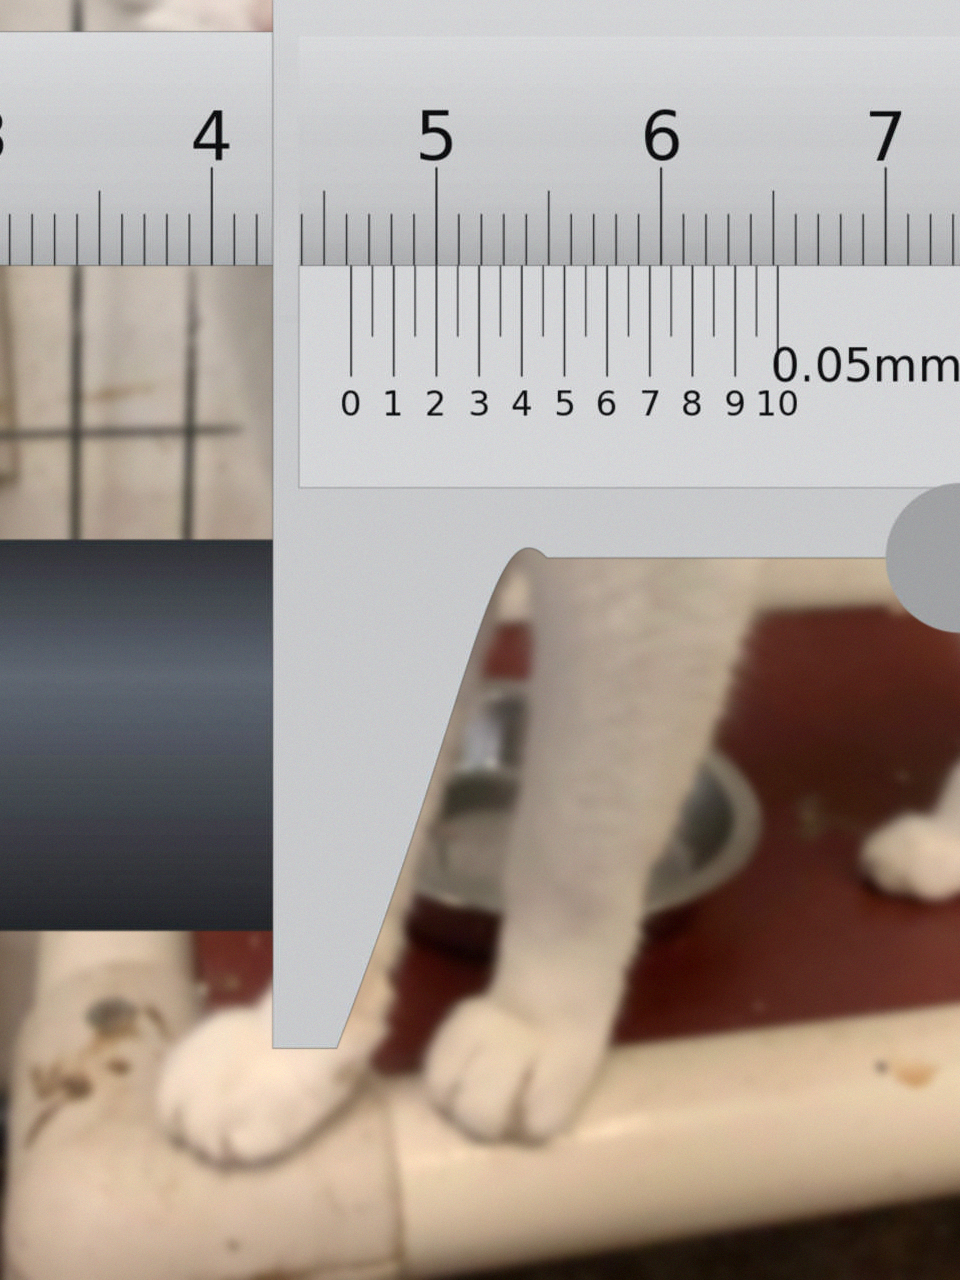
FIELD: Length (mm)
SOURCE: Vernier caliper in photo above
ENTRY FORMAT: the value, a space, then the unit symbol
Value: 46.2 mm
